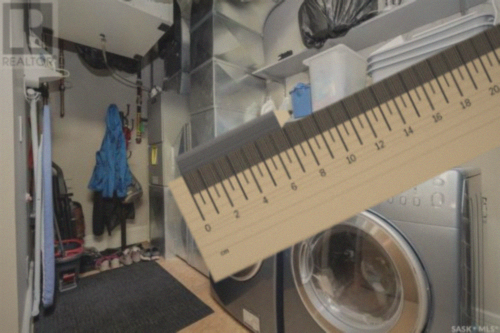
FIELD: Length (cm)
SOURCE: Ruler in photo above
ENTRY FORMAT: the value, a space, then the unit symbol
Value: 8 cm
